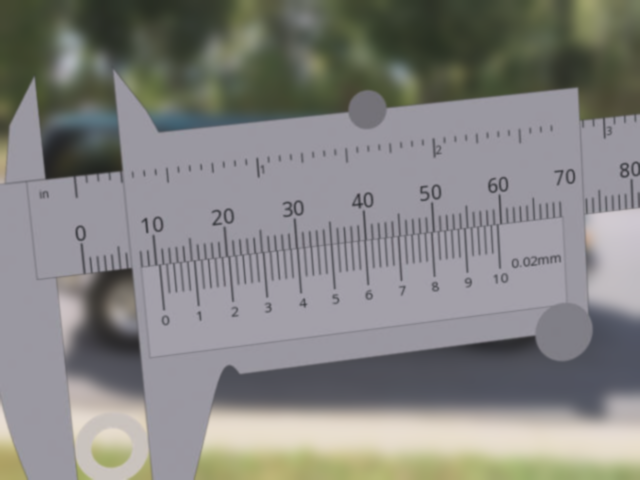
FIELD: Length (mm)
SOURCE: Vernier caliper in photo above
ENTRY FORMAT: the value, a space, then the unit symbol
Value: 10.5 mm
